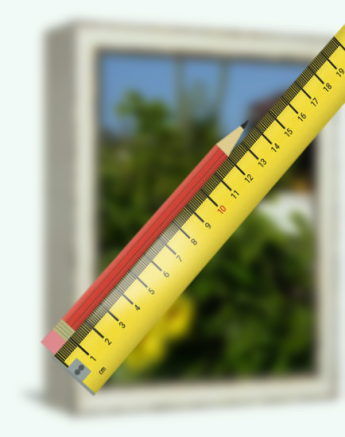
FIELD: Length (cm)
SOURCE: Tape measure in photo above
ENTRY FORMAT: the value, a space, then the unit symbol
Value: 14 cm
